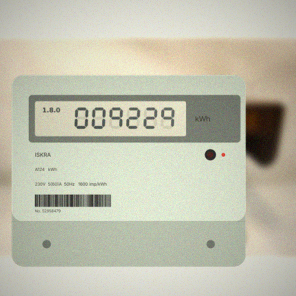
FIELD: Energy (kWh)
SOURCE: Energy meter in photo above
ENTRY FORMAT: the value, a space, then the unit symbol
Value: 9229 kWh
